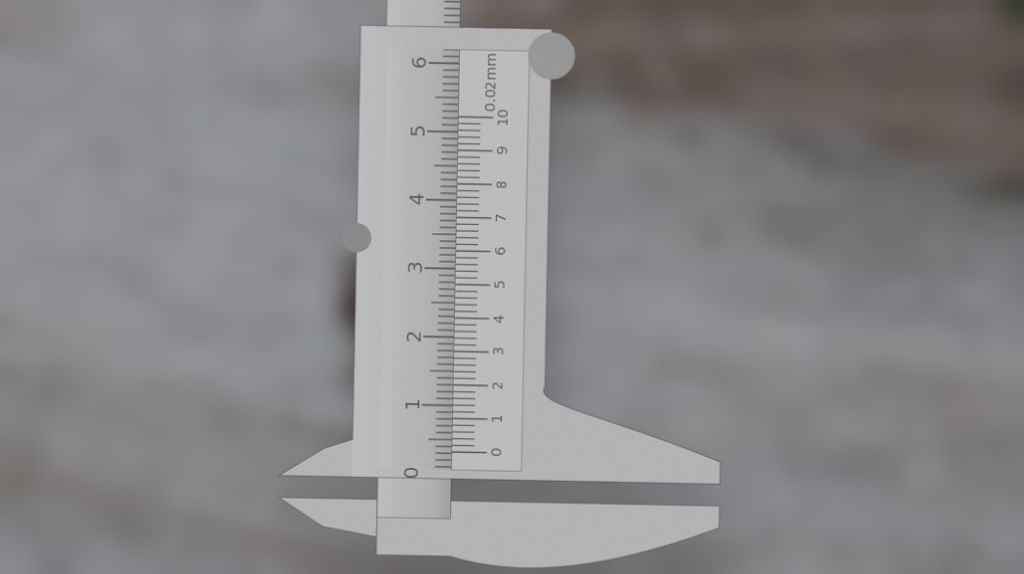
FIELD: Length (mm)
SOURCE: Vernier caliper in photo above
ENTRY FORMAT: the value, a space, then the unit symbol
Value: 3.2 mm
